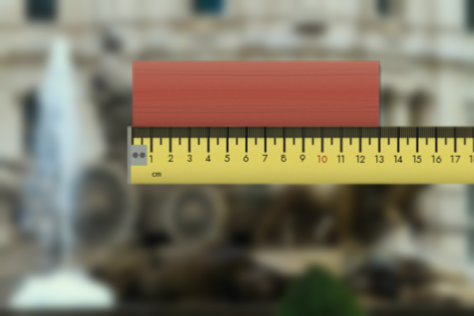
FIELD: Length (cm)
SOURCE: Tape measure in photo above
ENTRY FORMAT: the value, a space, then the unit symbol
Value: 13 cm
